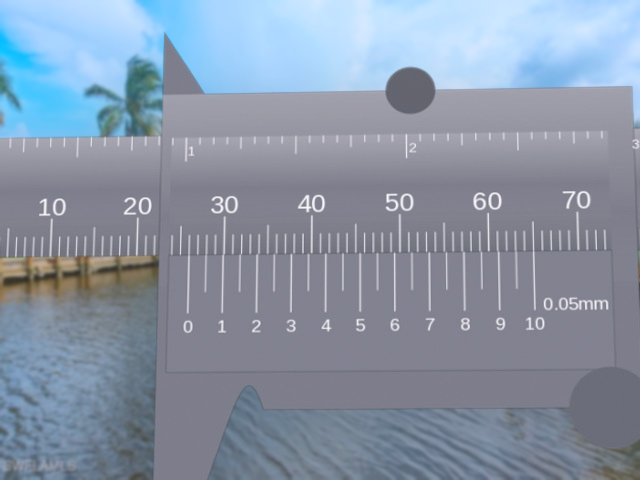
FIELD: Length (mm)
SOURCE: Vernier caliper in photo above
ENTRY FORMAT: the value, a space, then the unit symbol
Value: 26.0 mm
